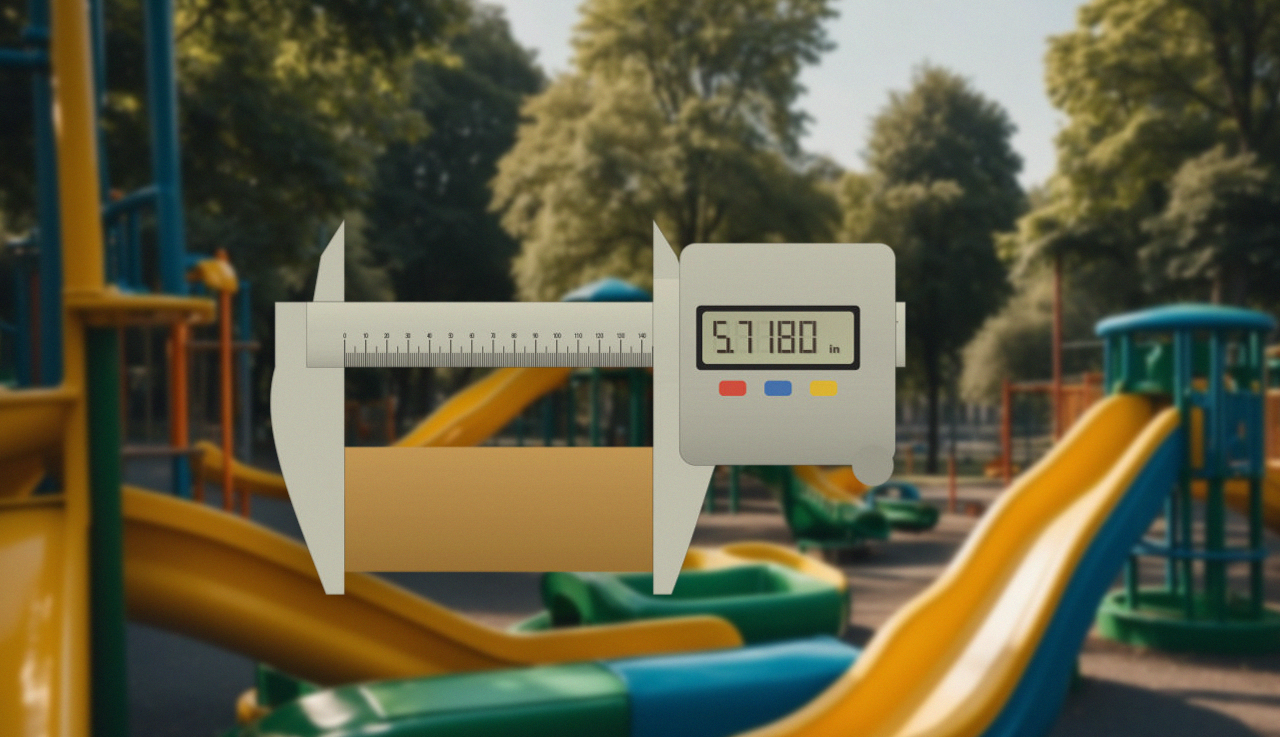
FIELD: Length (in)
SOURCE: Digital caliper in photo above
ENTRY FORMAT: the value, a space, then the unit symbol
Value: 5.7180 in
